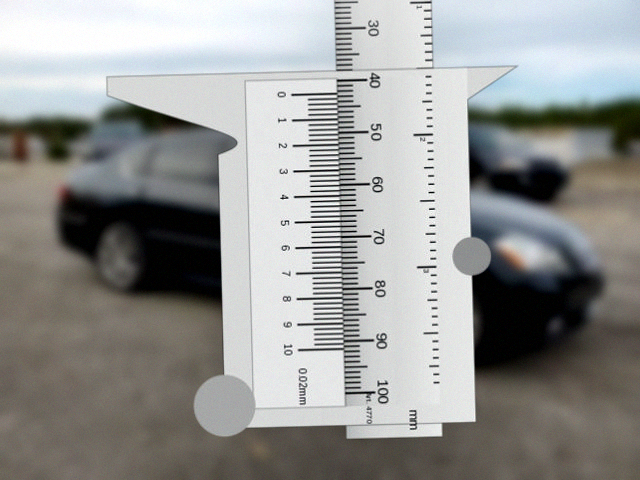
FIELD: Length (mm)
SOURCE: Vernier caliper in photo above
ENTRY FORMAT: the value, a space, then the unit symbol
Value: 42.5 mm
